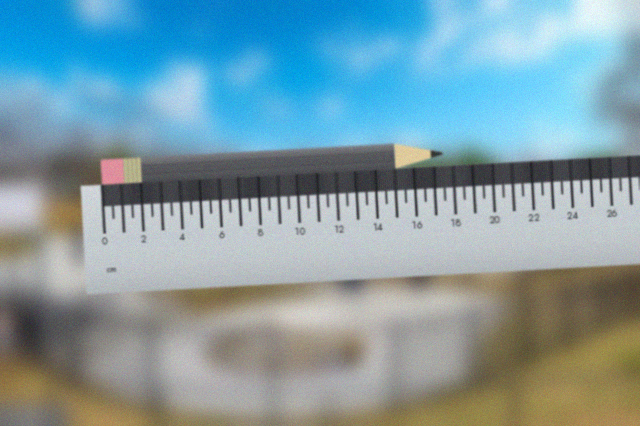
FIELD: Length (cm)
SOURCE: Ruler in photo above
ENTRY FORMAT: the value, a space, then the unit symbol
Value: 17.5 cm
